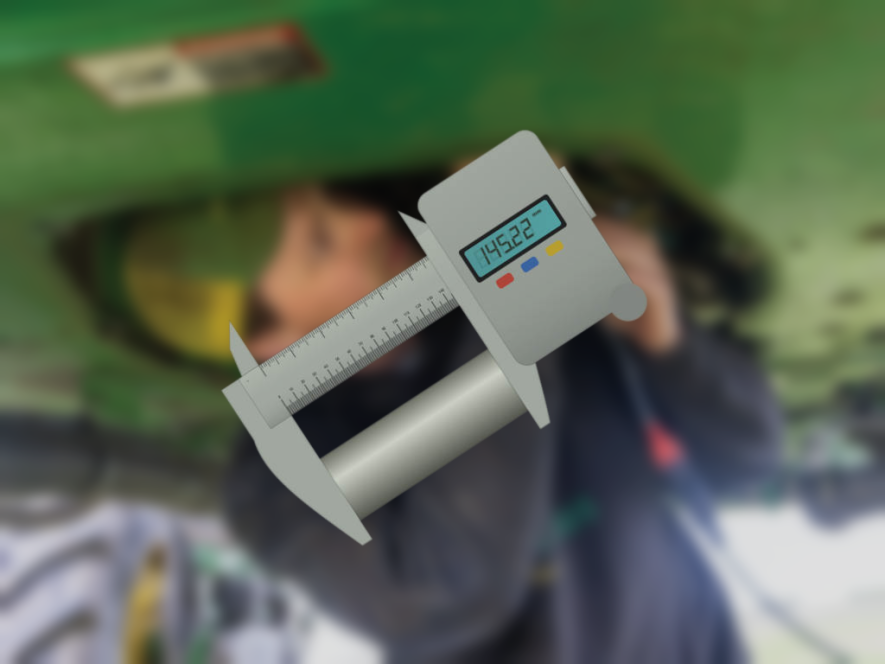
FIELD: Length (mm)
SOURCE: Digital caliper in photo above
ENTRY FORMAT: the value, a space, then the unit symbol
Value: 145.22 mm
